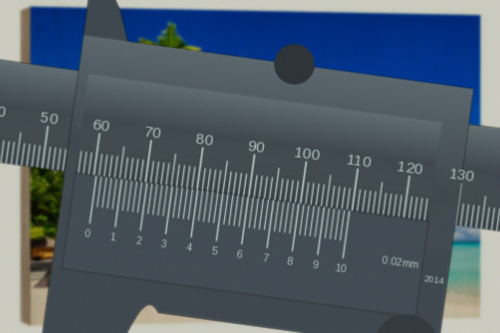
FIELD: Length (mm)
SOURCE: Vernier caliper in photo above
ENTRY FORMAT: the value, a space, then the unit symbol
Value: 60.5 mm
